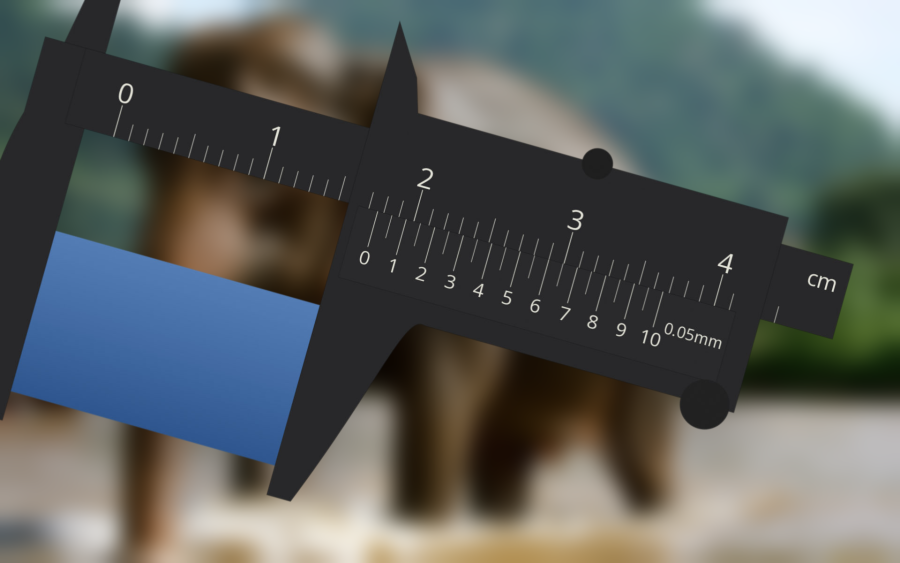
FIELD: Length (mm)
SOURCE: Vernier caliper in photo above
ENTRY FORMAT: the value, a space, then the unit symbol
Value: 17.6 mm
